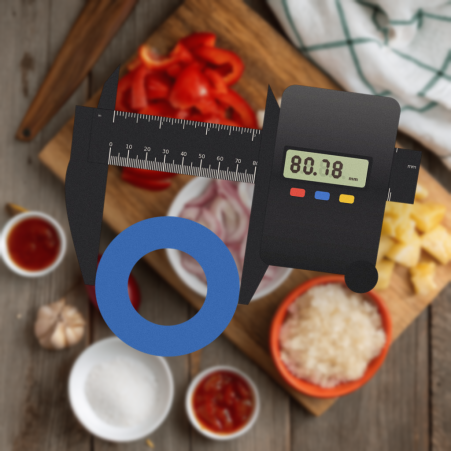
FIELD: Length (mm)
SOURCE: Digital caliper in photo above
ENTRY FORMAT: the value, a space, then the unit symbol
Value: 80.78 mm
